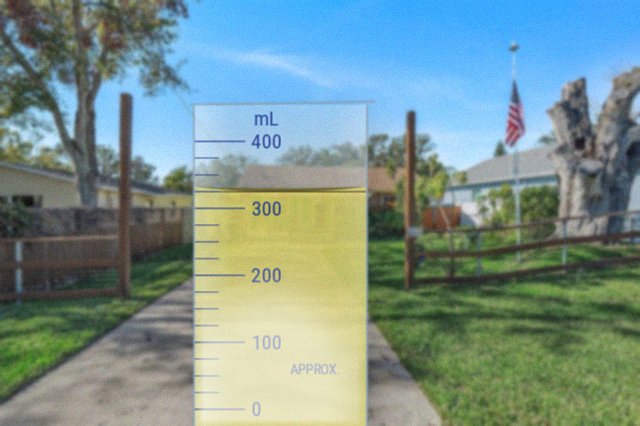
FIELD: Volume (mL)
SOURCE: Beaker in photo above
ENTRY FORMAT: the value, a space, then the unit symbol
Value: 325 mL
